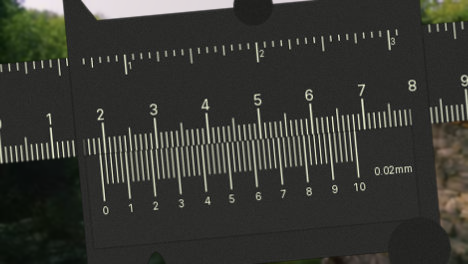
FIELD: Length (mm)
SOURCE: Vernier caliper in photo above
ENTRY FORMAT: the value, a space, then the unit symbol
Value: 19.0 mm
